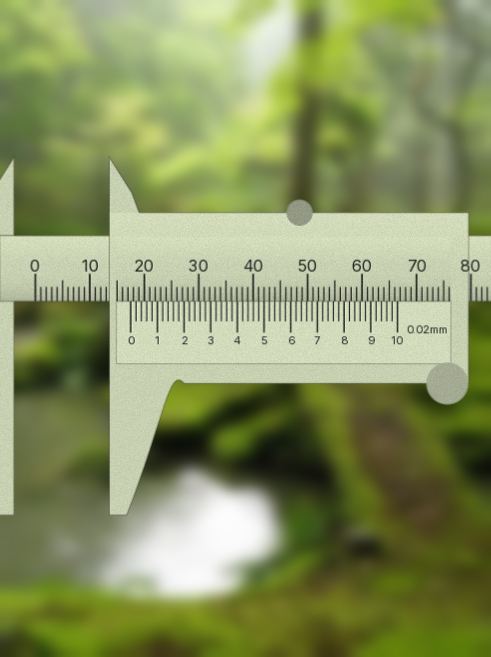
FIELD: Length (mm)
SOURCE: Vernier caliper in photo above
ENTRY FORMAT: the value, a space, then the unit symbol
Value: 17.5 mm
